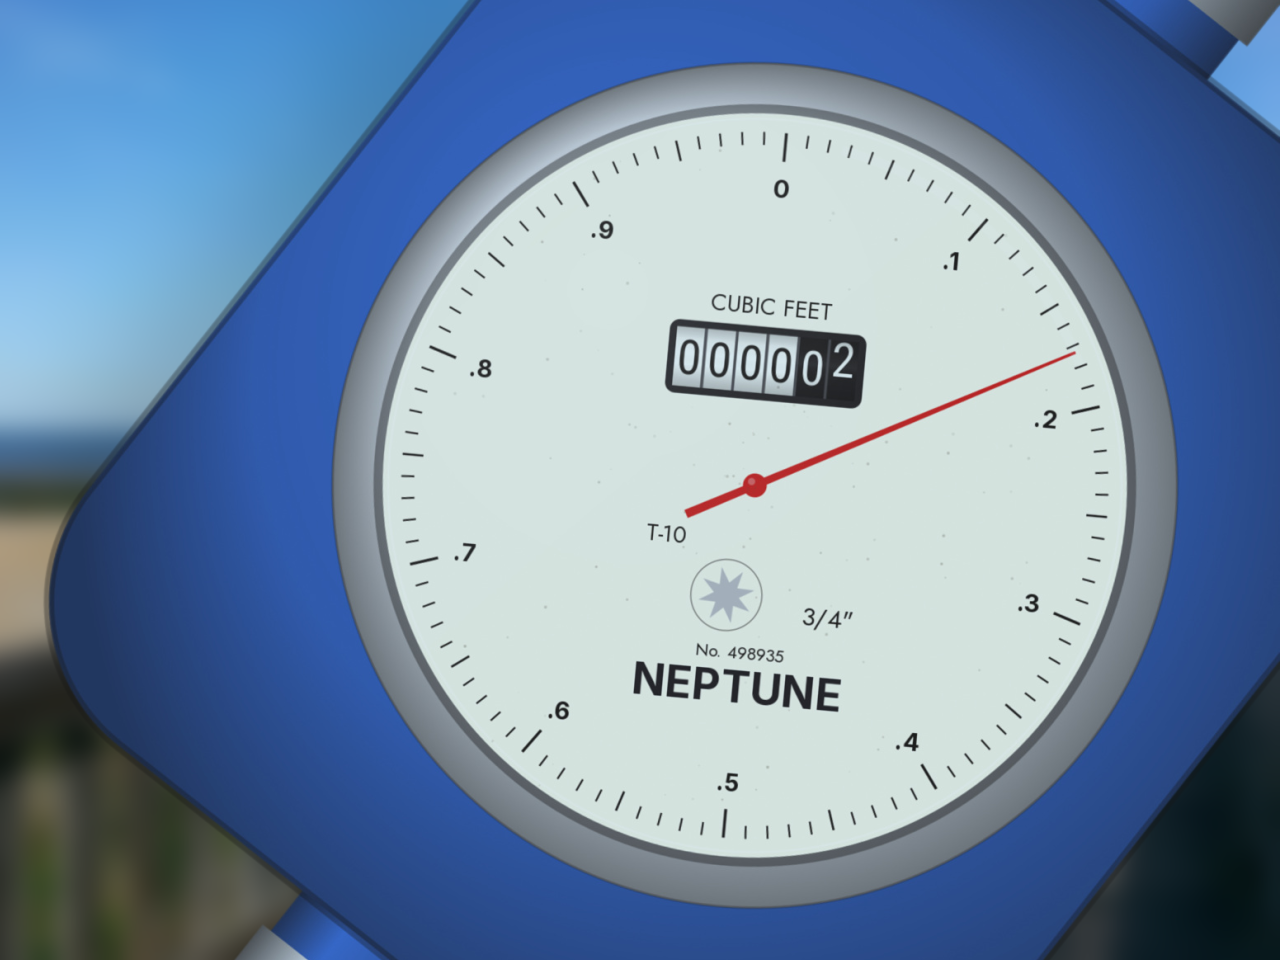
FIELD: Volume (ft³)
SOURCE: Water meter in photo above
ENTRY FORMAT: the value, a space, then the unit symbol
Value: 2.17 ft³
